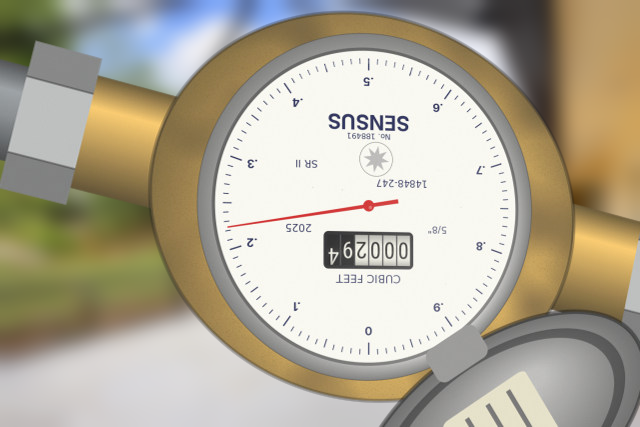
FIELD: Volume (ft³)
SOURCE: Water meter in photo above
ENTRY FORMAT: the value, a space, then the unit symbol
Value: 294.22 ft³
